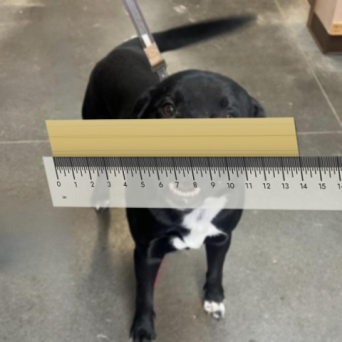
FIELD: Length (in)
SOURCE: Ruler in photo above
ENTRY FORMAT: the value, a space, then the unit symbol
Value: 14 in
